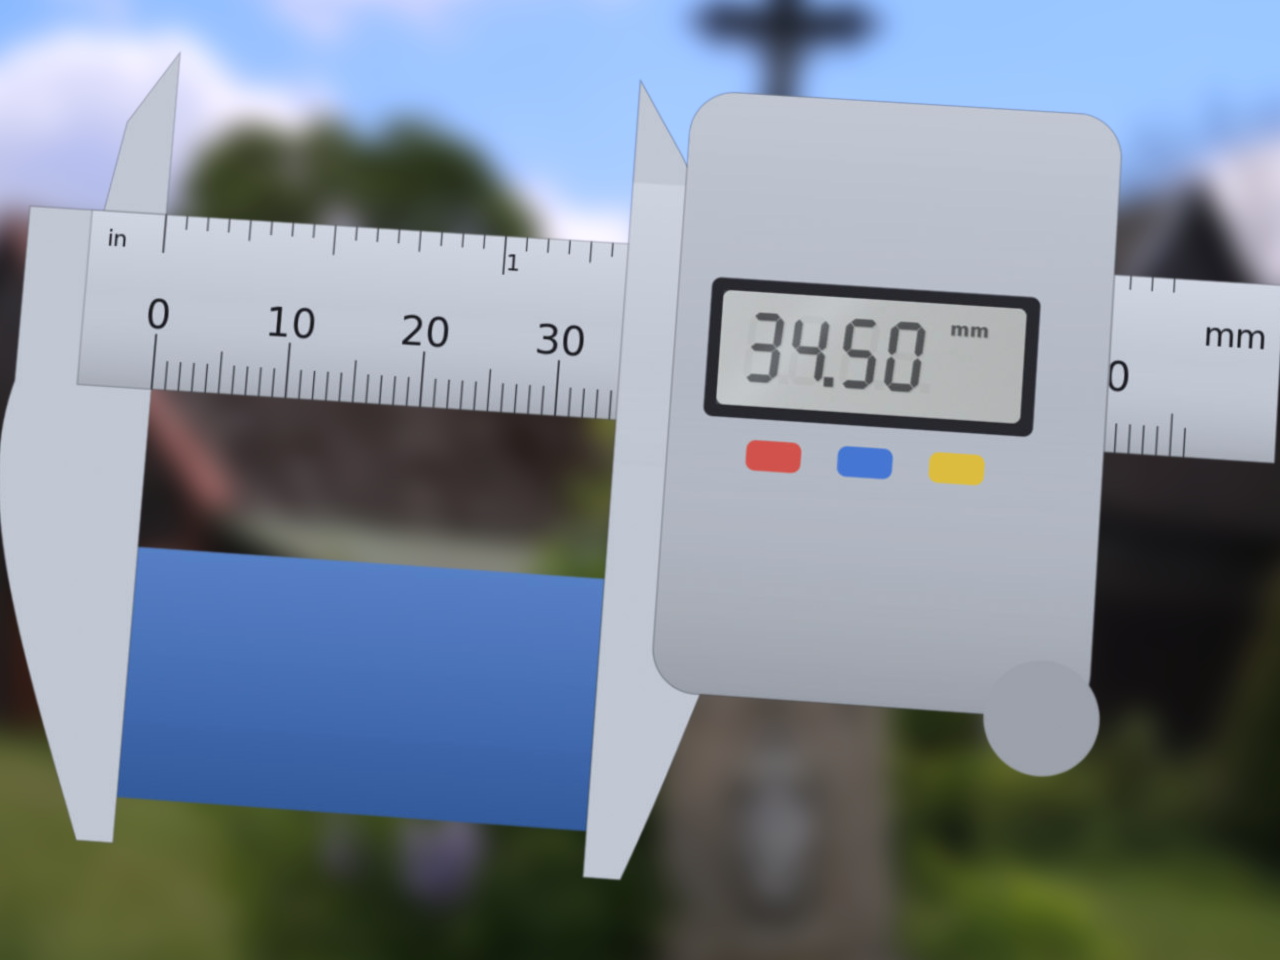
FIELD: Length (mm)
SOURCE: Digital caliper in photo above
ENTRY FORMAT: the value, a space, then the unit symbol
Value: 34.50 mm
